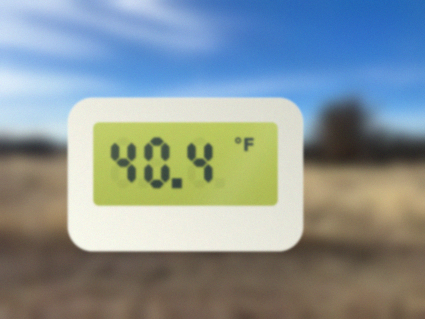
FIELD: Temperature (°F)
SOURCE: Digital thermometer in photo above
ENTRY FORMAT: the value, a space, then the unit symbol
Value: 40.4 °F
